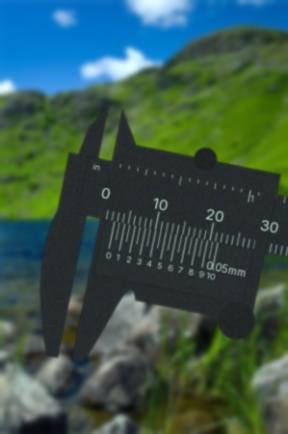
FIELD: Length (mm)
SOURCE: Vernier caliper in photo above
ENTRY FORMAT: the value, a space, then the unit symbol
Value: 2.5 mm
